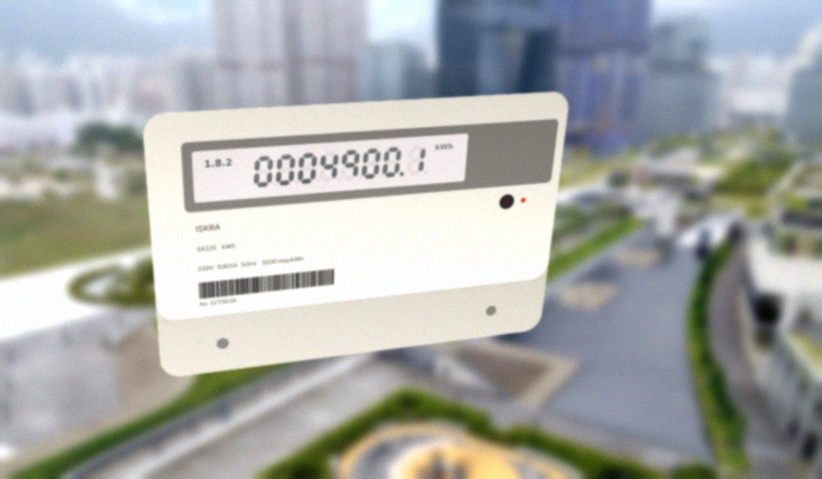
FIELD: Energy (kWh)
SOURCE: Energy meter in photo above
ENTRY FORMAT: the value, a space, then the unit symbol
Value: 4900.1 kWh
